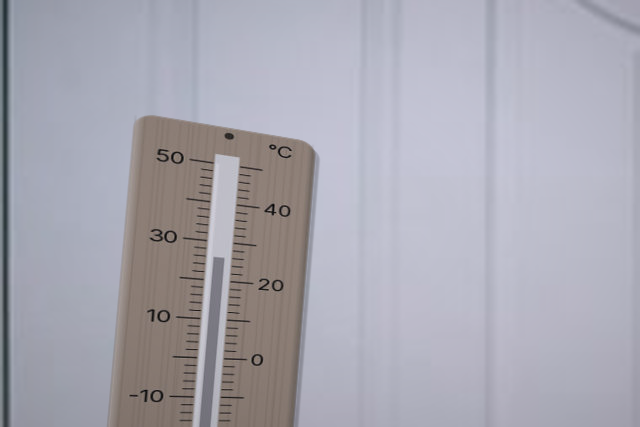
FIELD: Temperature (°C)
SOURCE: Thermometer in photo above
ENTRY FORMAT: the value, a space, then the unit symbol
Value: 26 °C
